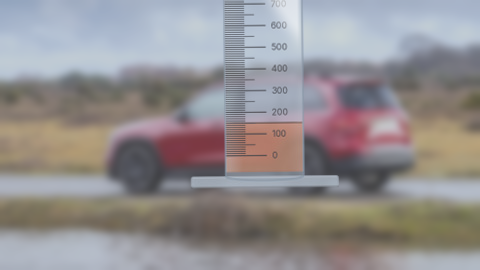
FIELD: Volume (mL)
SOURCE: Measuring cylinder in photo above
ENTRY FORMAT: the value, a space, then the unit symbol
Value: 150 mL
